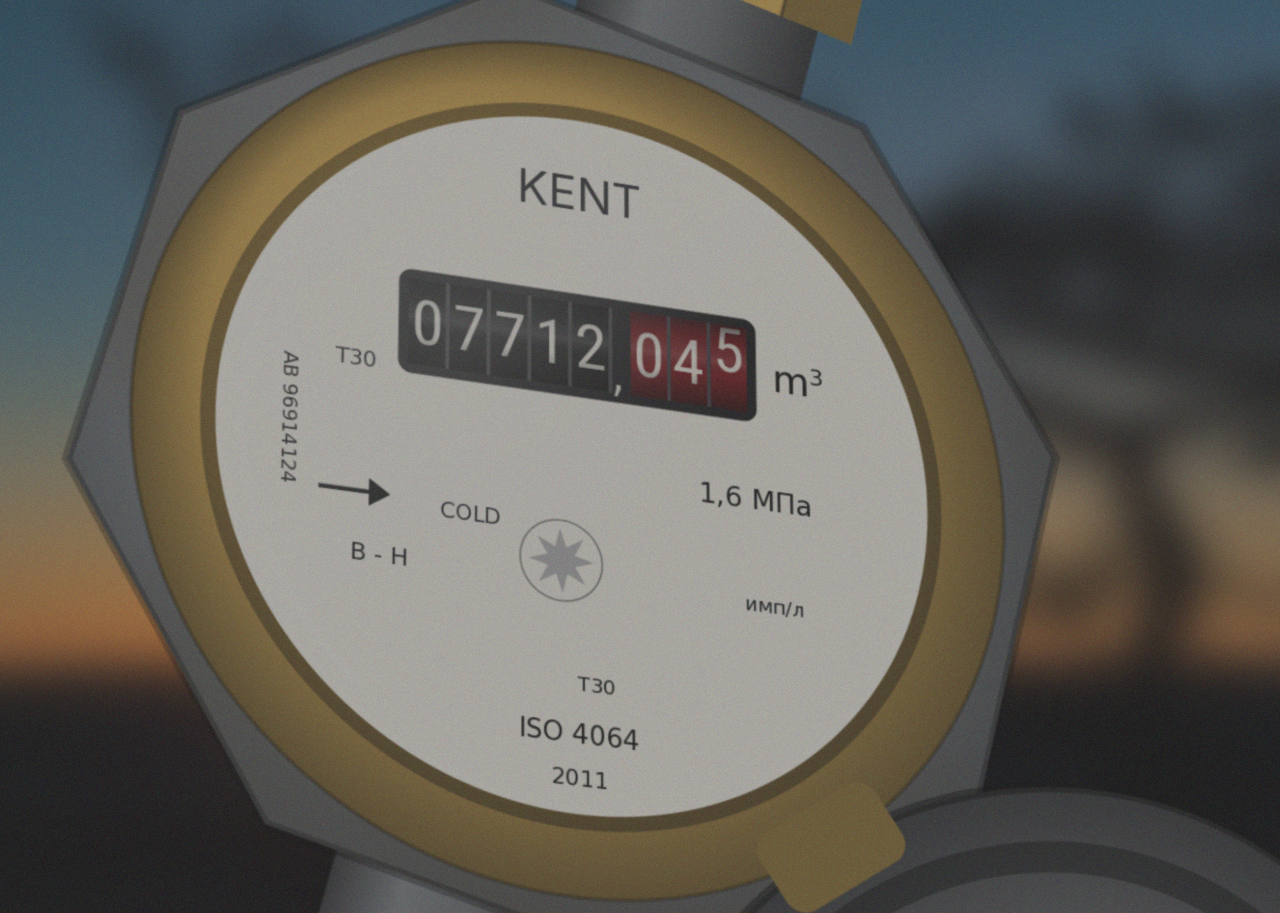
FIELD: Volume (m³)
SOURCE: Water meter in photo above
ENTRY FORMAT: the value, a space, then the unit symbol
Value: 7712.045 m³
